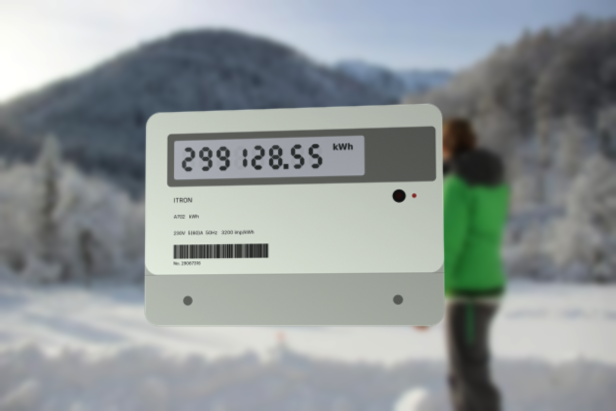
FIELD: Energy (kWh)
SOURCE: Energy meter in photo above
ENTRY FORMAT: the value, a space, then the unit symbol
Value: 299128.55 kWh
